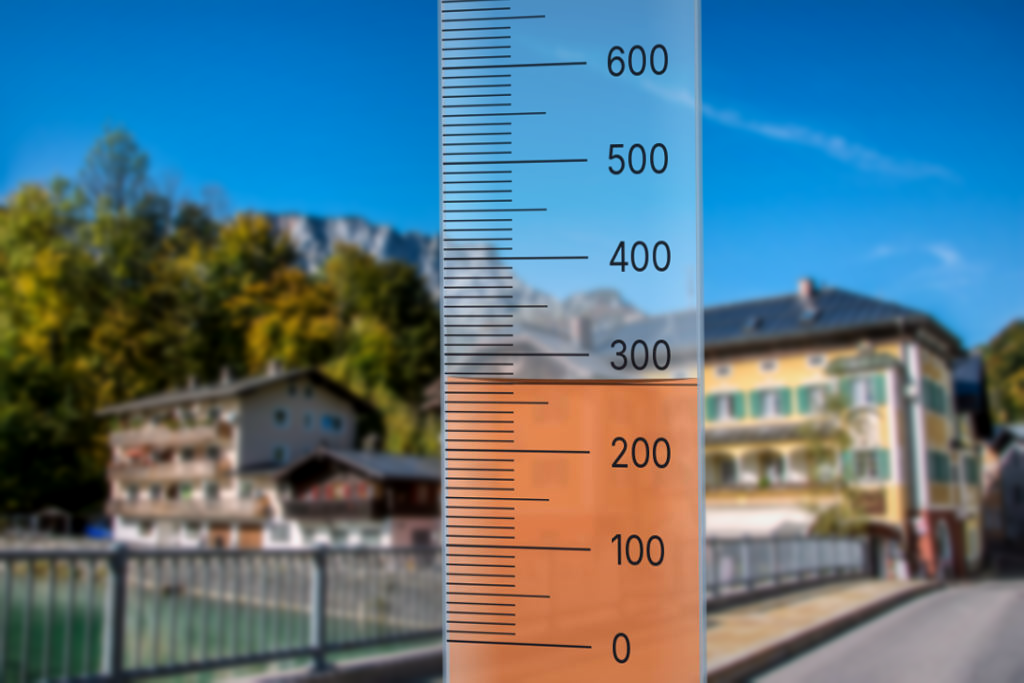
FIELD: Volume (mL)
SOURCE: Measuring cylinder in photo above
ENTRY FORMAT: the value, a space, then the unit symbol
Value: 270 mL
